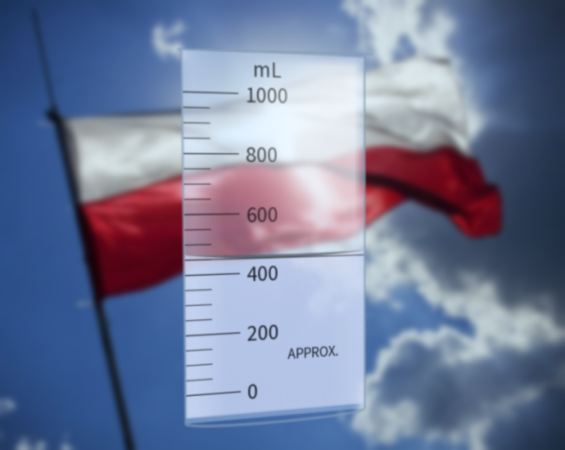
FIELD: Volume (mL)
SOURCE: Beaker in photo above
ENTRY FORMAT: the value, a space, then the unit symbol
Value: 450 mL
